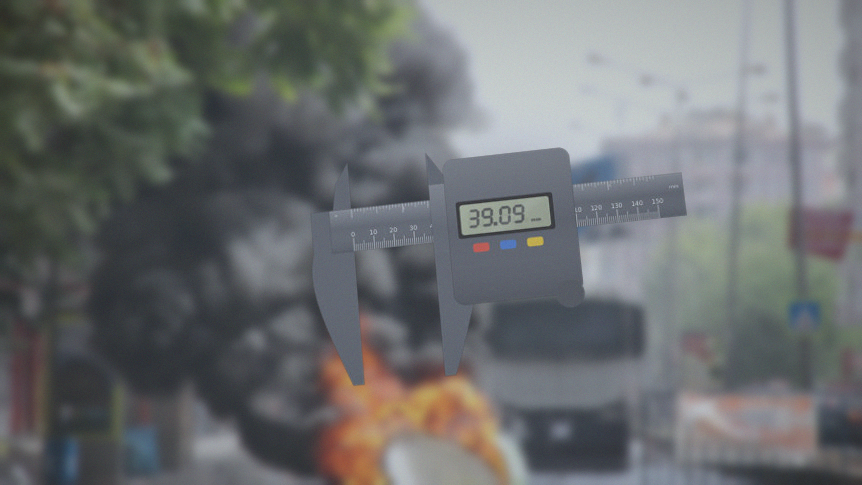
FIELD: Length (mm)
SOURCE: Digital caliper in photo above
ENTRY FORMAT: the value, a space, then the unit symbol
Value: 39.09 mm
